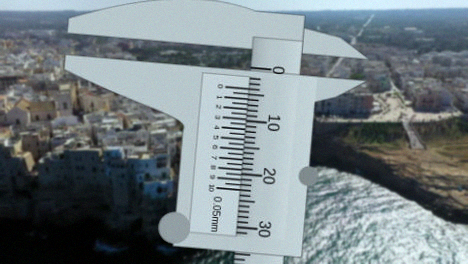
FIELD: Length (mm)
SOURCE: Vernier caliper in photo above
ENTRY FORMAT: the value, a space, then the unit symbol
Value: 4.0 mm
